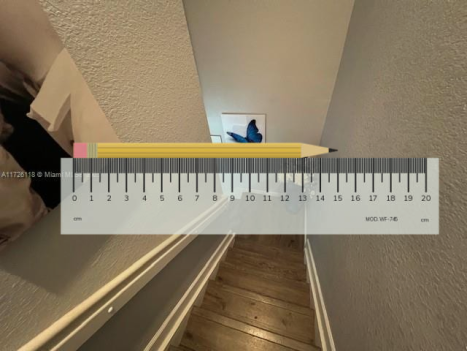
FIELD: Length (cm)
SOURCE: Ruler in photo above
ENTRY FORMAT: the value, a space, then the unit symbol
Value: 15 cm
